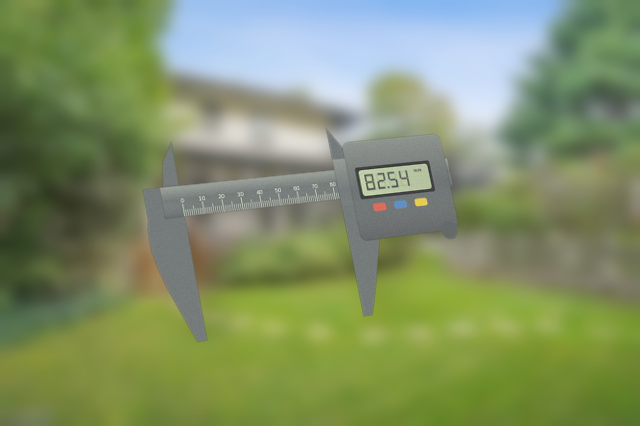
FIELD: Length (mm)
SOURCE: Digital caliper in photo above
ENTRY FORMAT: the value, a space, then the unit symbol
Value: 82.54 mm
